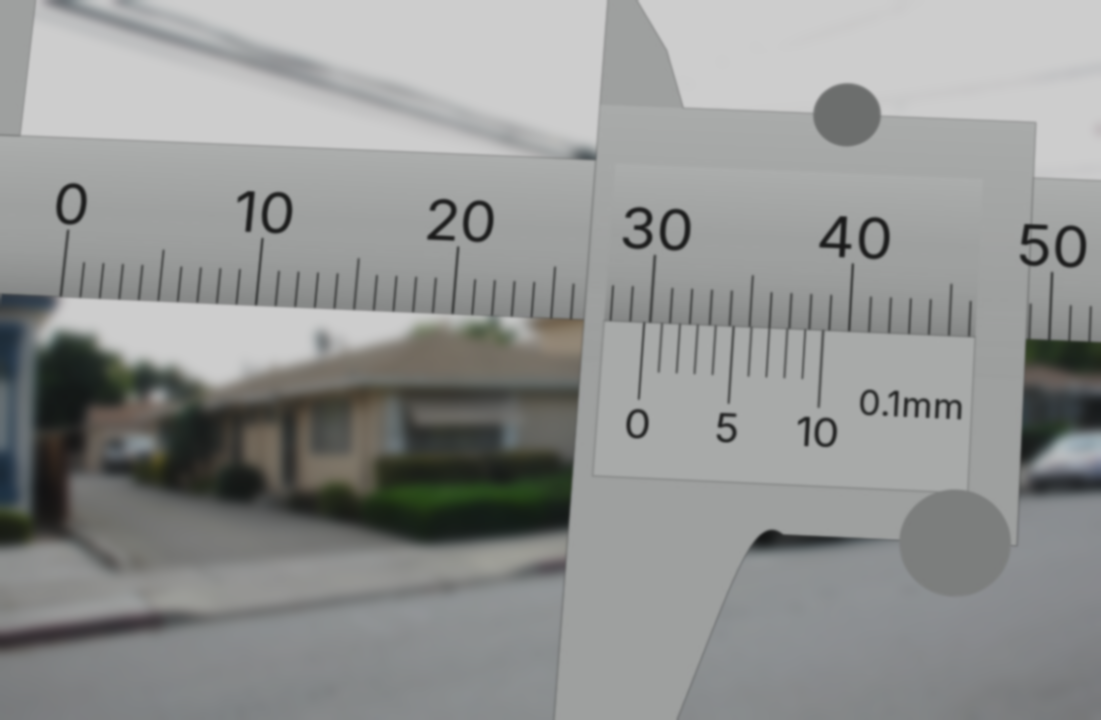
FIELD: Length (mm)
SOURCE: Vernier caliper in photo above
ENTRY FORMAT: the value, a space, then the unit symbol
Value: 29.7 mm
